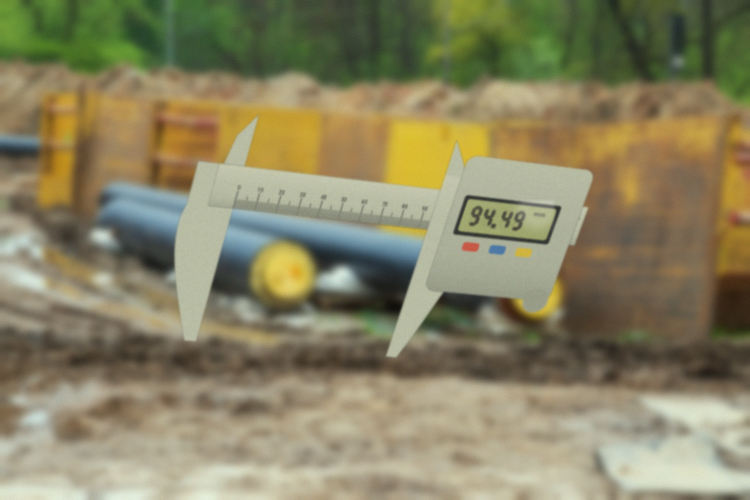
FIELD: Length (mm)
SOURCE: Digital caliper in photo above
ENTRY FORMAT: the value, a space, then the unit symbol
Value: 94.49 mm
